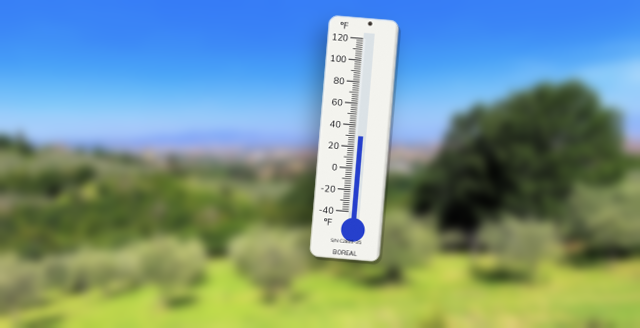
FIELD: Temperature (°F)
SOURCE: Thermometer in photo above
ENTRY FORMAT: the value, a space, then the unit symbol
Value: 30 °F
